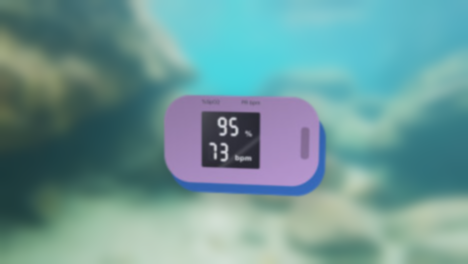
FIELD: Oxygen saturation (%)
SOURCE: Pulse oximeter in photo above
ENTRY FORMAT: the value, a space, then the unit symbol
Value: 95 %
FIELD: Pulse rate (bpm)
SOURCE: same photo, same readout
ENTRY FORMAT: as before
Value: 73 bpm
